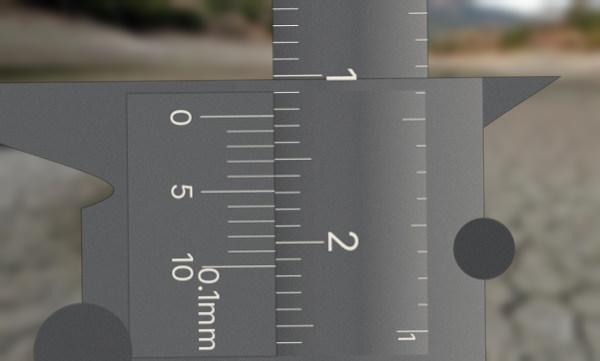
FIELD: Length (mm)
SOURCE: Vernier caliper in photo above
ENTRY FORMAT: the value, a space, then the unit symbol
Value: 12.4 mm
